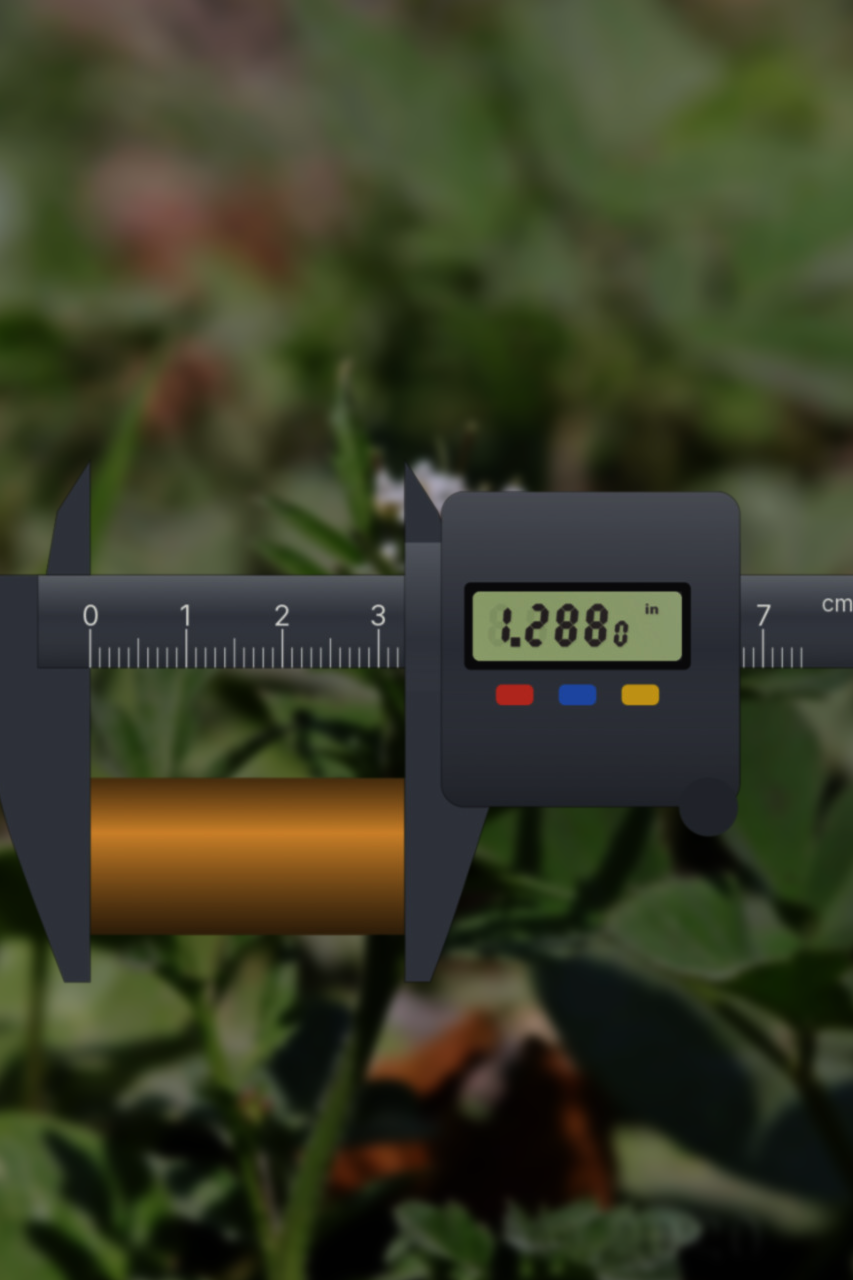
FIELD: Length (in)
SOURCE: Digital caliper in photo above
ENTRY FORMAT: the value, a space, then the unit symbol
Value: 1.2880 in
